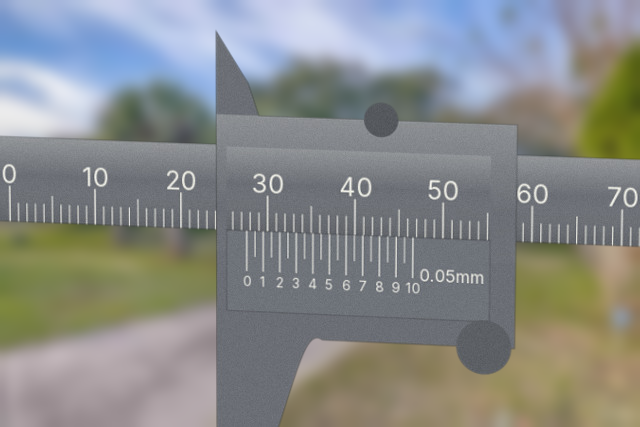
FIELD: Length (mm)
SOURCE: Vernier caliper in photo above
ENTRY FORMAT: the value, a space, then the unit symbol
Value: 27.6 mm
